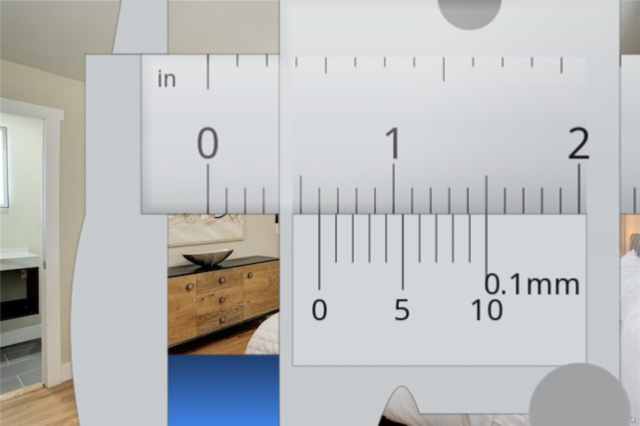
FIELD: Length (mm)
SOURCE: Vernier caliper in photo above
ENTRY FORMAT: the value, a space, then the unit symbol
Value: 6.0 mm
